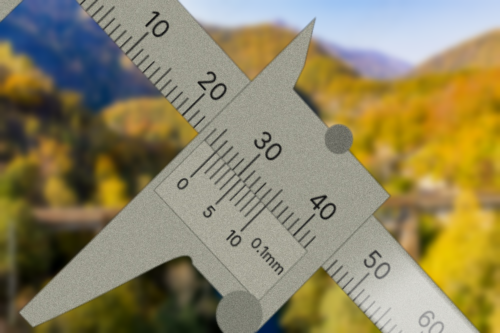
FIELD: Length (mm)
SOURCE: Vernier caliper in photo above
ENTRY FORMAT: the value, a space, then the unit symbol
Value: 26.0 mm
